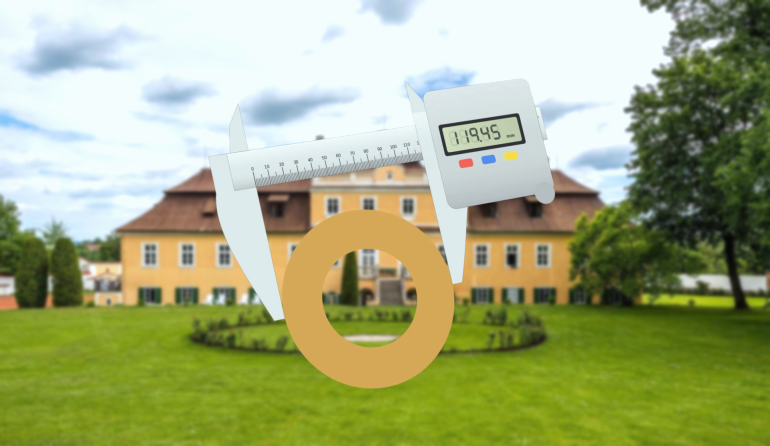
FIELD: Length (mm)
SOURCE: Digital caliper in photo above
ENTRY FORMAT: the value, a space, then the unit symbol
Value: 119.45 mm
